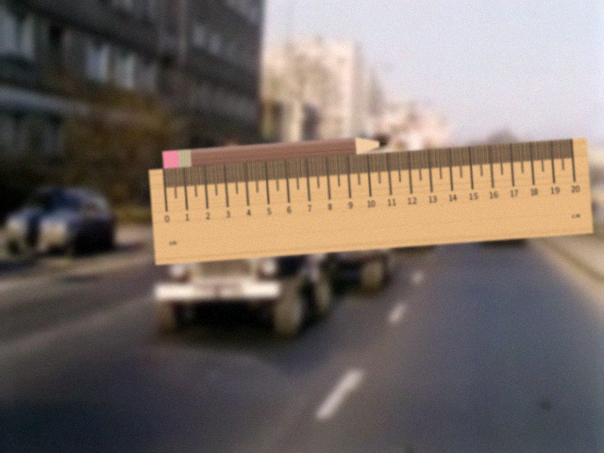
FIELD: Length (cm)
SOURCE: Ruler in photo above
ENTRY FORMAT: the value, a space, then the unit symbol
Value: 11 cm
